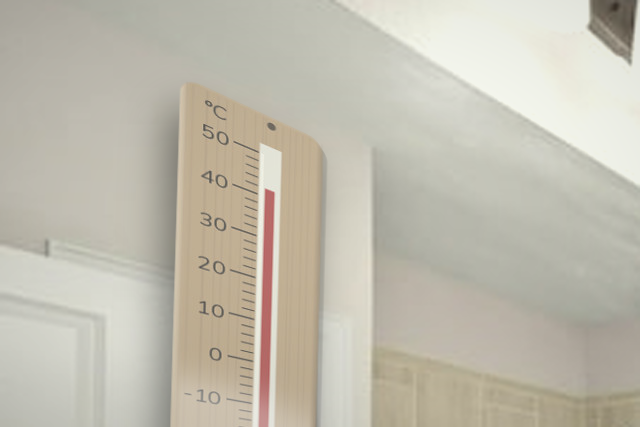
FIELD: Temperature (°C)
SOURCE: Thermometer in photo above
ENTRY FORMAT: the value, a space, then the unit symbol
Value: 42 °C
